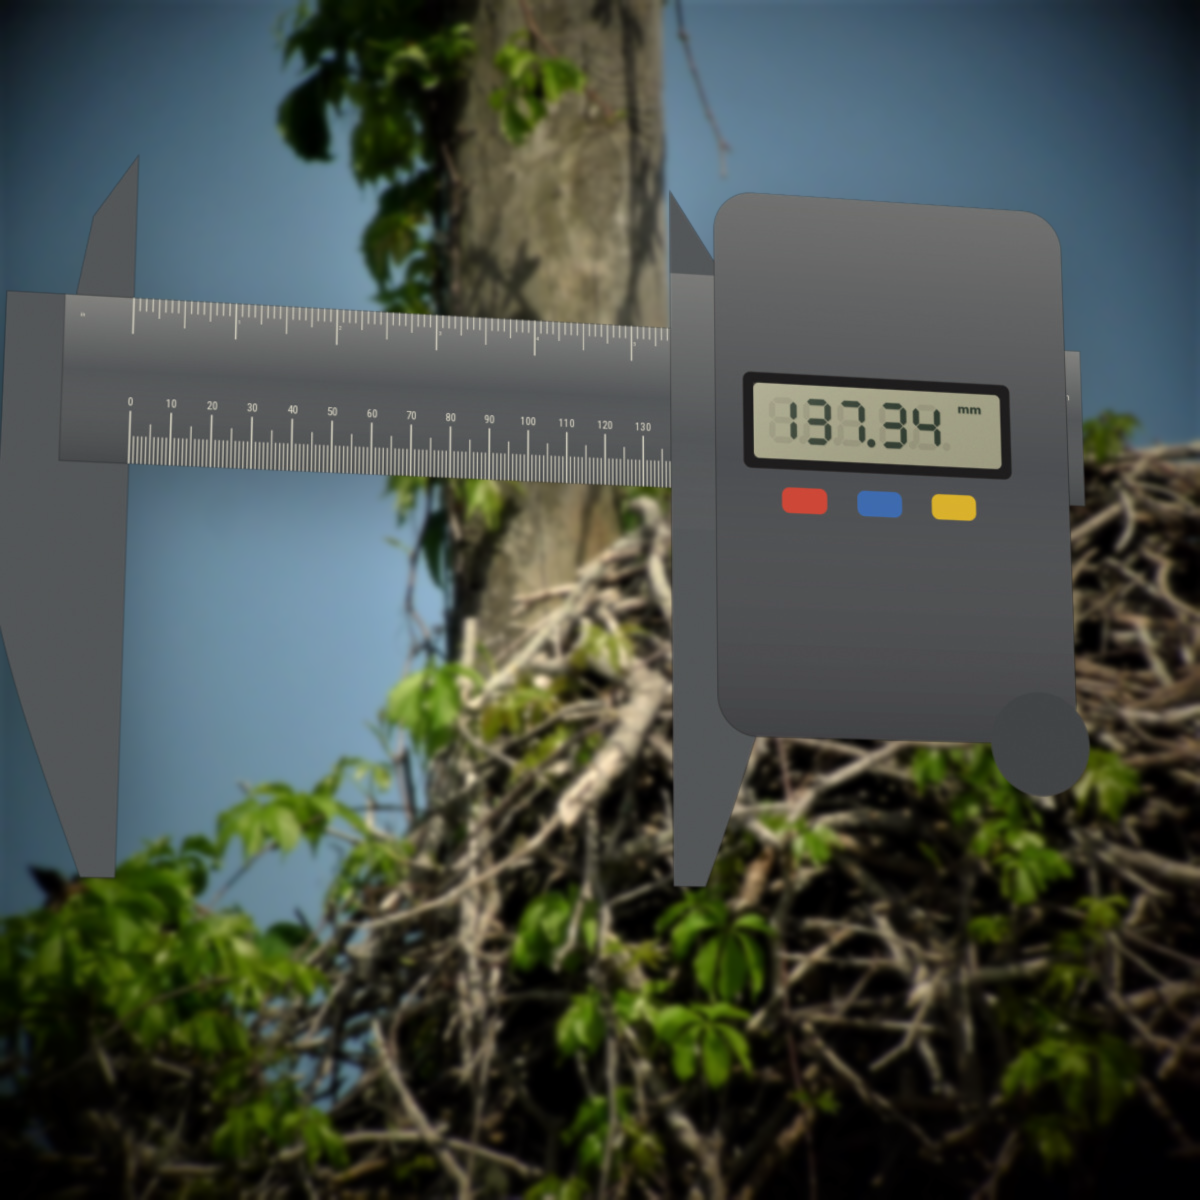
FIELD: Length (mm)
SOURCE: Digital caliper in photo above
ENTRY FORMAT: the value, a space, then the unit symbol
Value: 137.34 mm
